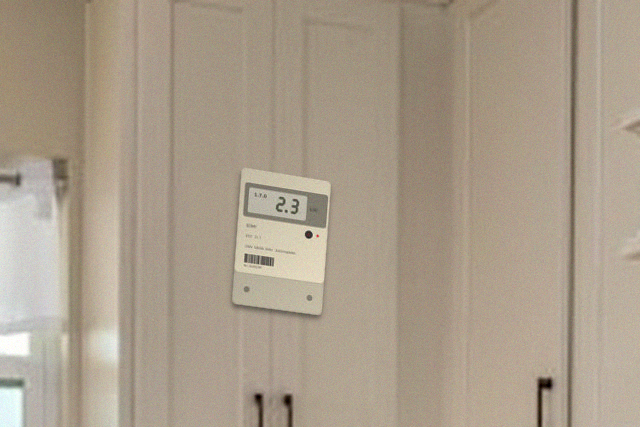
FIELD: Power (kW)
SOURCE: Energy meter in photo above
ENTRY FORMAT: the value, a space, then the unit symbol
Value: 2.3 kW
